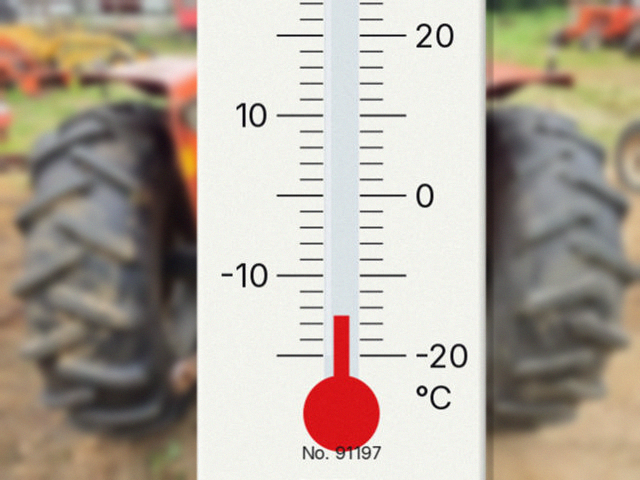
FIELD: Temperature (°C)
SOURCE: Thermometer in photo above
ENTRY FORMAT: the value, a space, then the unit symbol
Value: -15 °C
